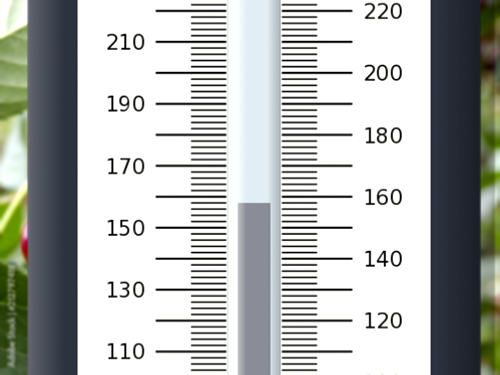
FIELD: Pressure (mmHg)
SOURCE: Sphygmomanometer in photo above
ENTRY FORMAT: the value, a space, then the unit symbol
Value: 158 mmHg
